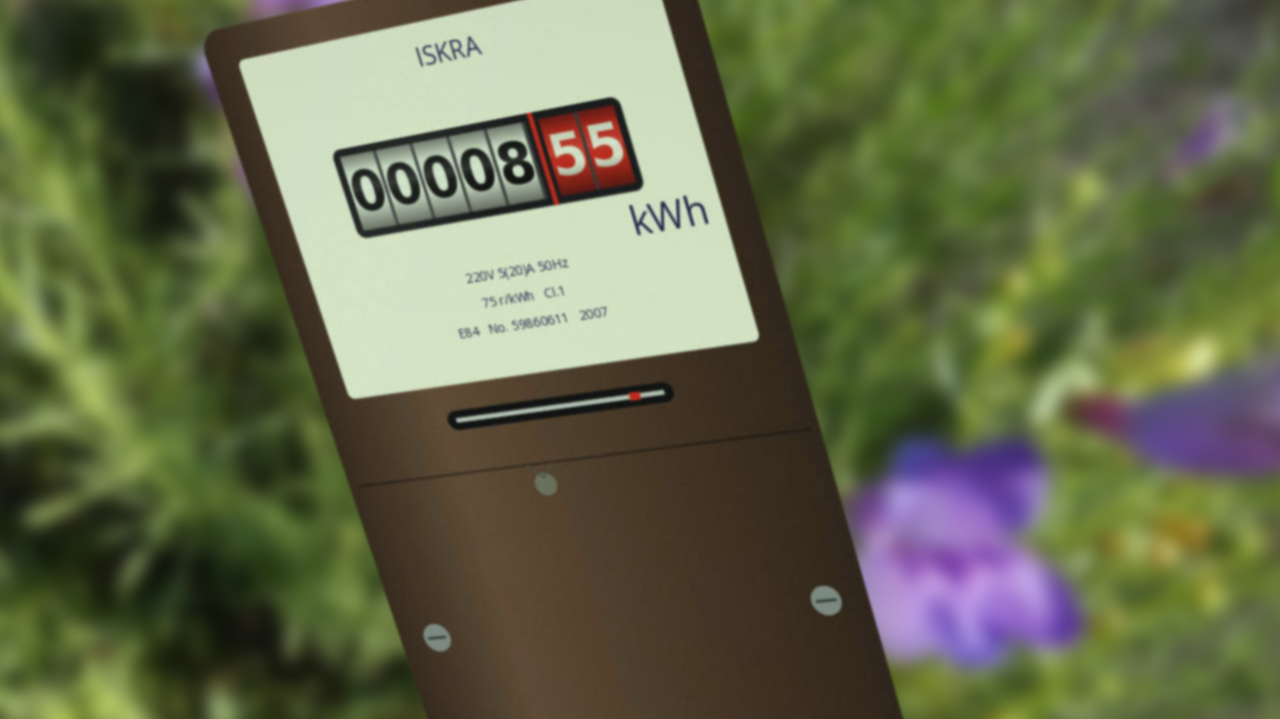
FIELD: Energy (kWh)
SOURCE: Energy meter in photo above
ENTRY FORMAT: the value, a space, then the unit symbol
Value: 8.55 kWh
